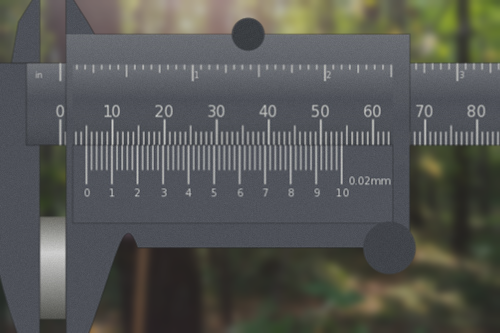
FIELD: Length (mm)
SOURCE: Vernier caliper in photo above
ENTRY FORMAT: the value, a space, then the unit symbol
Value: 5.0 mm
